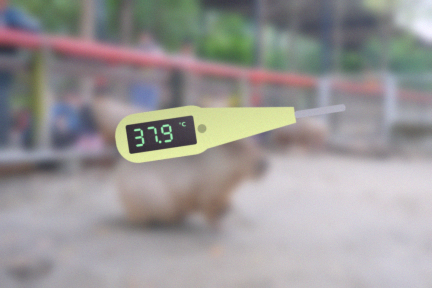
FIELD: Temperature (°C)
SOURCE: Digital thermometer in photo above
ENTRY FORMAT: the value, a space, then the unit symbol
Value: 37.9 °C
